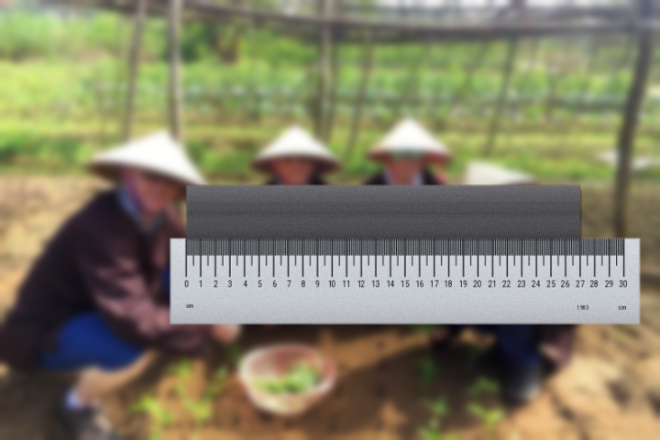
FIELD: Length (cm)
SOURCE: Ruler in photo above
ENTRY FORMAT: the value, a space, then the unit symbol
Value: 27 cm
